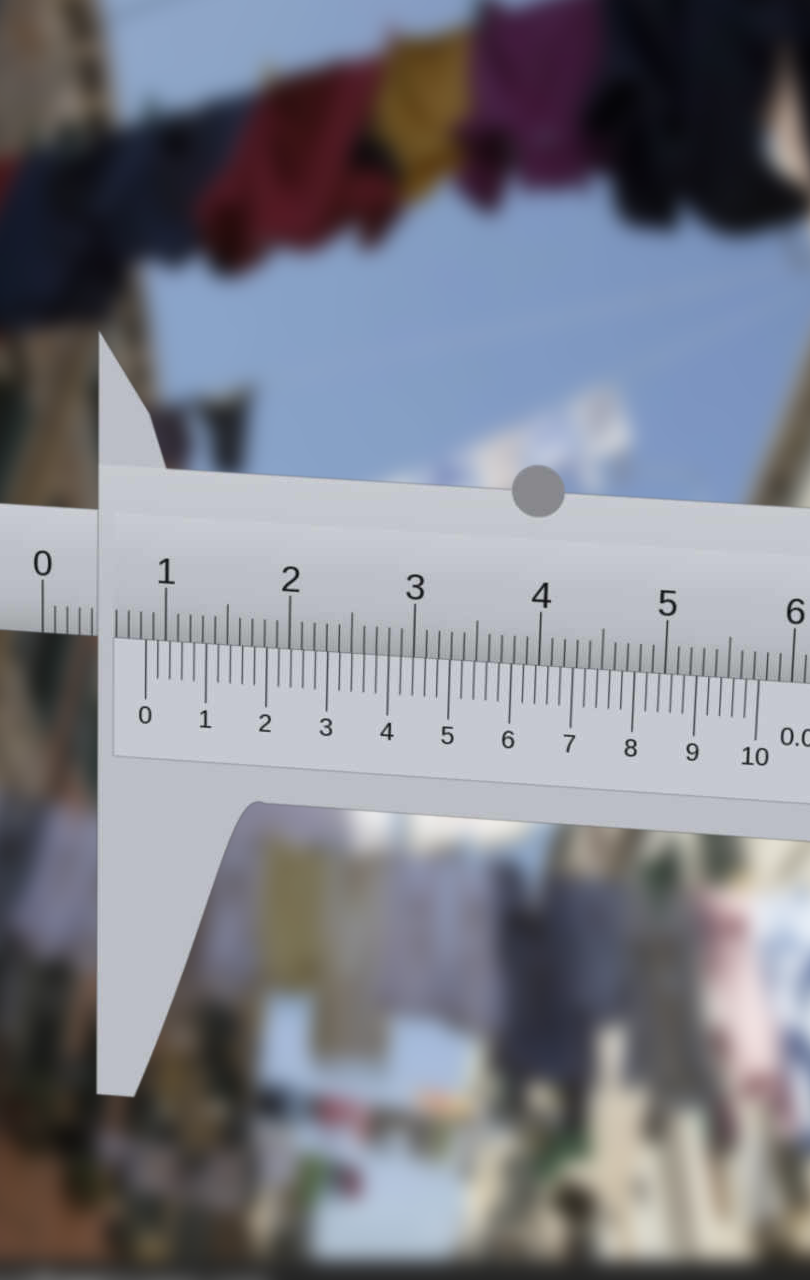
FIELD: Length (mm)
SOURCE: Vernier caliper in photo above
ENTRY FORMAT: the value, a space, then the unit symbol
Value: 8.4 mm
